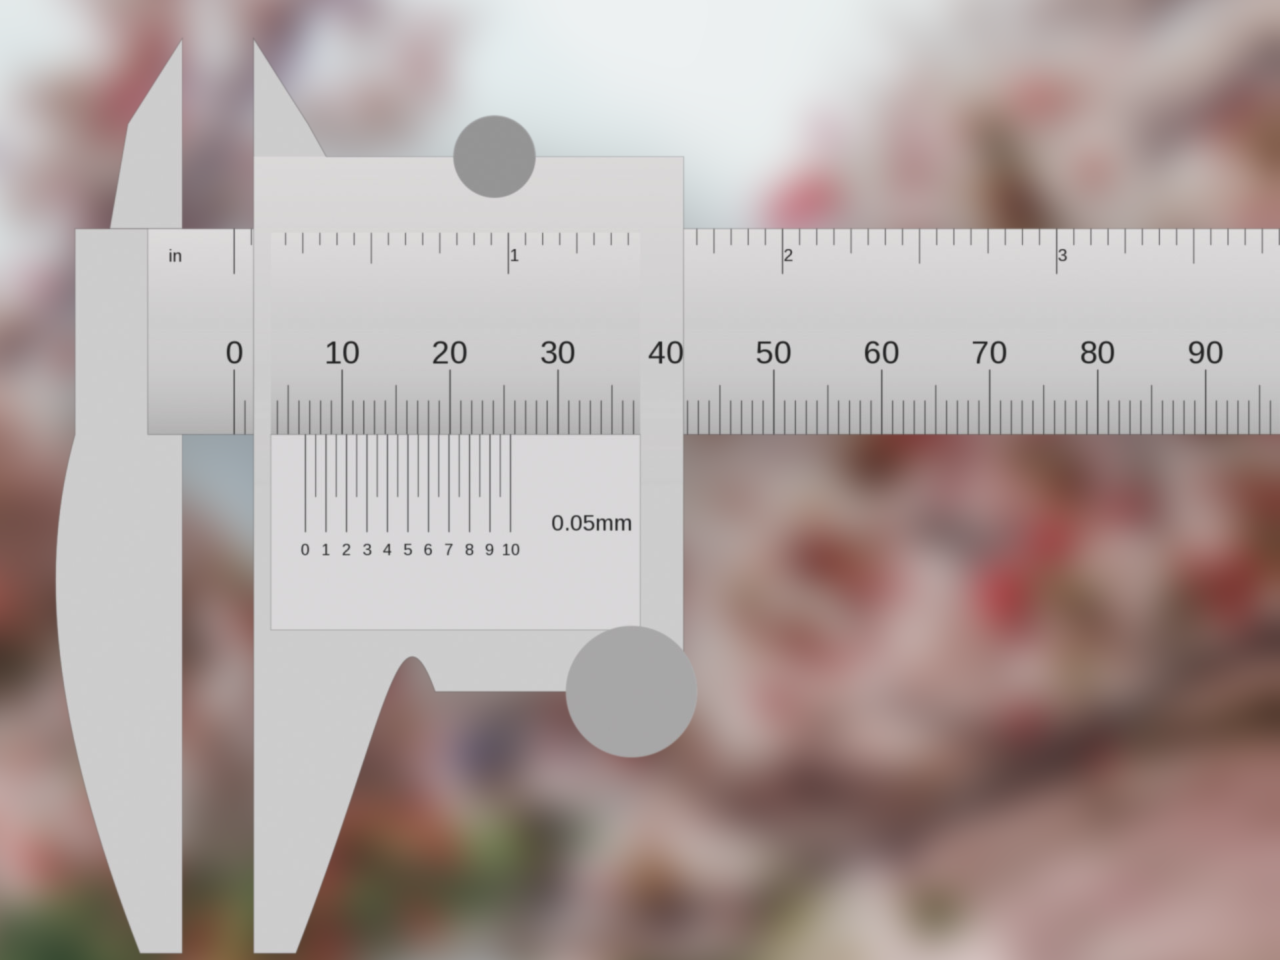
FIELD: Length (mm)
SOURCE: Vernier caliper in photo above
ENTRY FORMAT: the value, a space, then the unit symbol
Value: 6.6 mm
